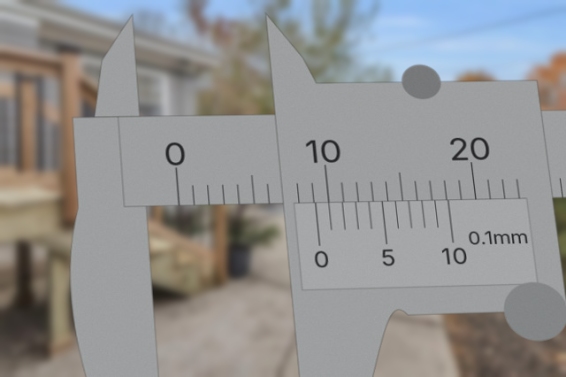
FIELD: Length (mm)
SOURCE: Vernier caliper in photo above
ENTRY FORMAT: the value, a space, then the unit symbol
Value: 9.1 mm
